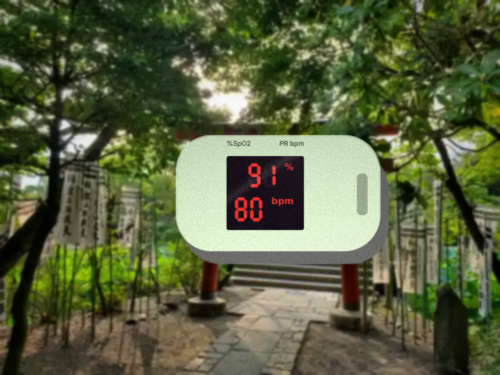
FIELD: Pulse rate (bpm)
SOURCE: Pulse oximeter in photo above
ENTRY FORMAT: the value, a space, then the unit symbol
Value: 80 bpm
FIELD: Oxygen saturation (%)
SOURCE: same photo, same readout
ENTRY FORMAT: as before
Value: 91 %
